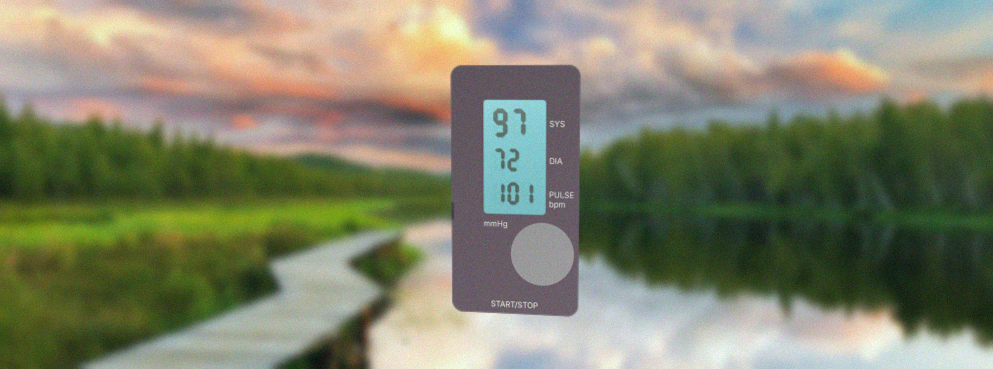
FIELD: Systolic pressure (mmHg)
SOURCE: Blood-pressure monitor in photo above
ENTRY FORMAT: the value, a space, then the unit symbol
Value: 97 mmHg
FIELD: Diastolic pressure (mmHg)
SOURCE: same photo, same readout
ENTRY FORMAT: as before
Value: 72 mmHg
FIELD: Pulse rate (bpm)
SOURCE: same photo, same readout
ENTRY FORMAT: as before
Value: 101 bpm
